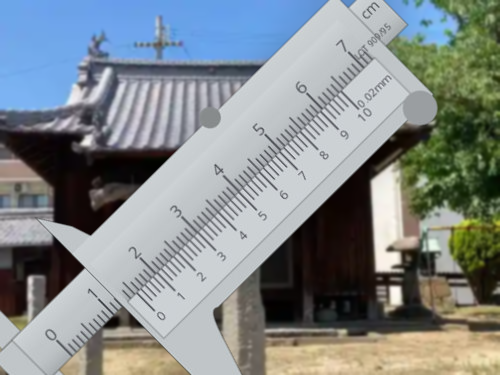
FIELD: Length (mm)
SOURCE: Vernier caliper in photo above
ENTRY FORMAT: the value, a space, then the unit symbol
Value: 15.4 mm
